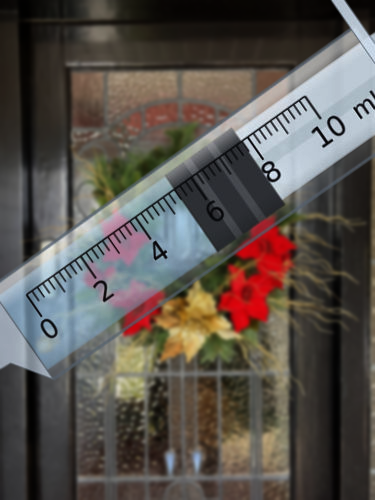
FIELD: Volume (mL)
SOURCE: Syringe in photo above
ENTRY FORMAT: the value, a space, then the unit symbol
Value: 5.4 mL
